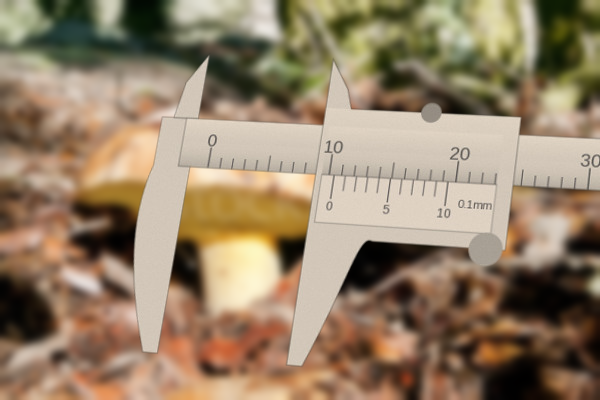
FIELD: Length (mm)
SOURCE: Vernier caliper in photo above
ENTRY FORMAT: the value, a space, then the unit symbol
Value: 10.4 mm
